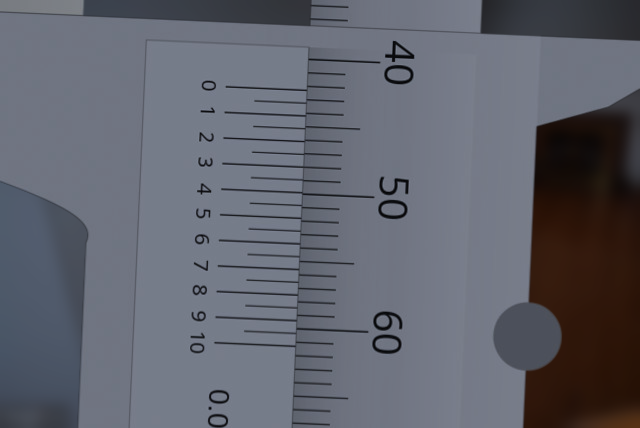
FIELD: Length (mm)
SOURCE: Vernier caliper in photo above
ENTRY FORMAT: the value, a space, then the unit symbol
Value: 42.3 mm
